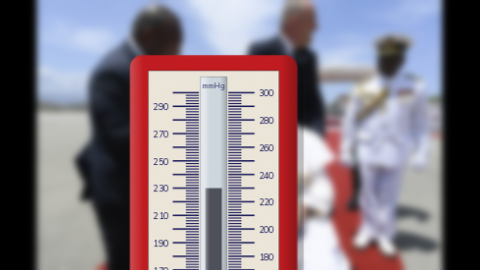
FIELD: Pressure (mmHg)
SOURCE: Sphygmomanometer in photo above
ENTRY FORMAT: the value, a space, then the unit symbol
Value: 230 mmHg
